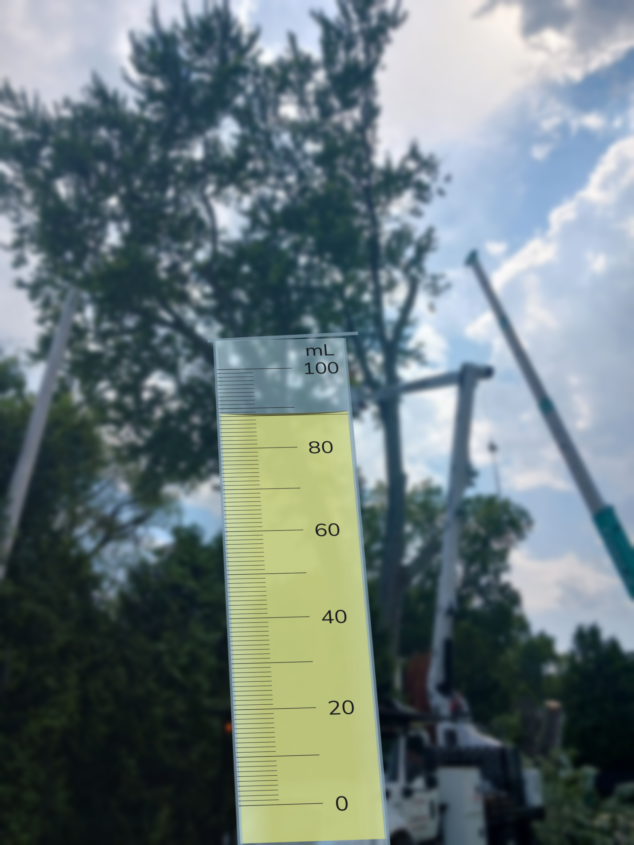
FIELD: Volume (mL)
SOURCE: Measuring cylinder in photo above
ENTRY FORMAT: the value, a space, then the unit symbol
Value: 88 mL
